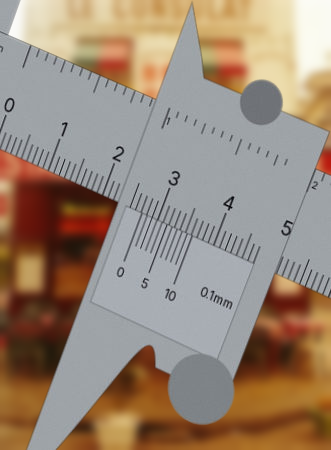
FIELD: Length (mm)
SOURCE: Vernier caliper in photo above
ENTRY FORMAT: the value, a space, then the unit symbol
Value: 27.2 mm
